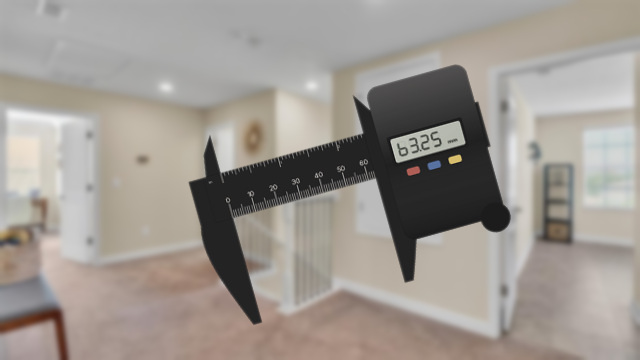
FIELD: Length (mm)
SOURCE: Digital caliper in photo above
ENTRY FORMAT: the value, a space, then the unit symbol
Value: 63.25 mm
